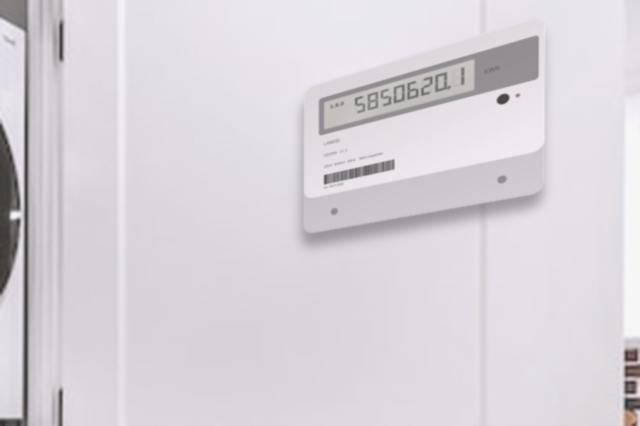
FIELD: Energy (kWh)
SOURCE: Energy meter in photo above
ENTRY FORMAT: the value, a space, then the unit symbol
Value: 5850620.1 kWh
